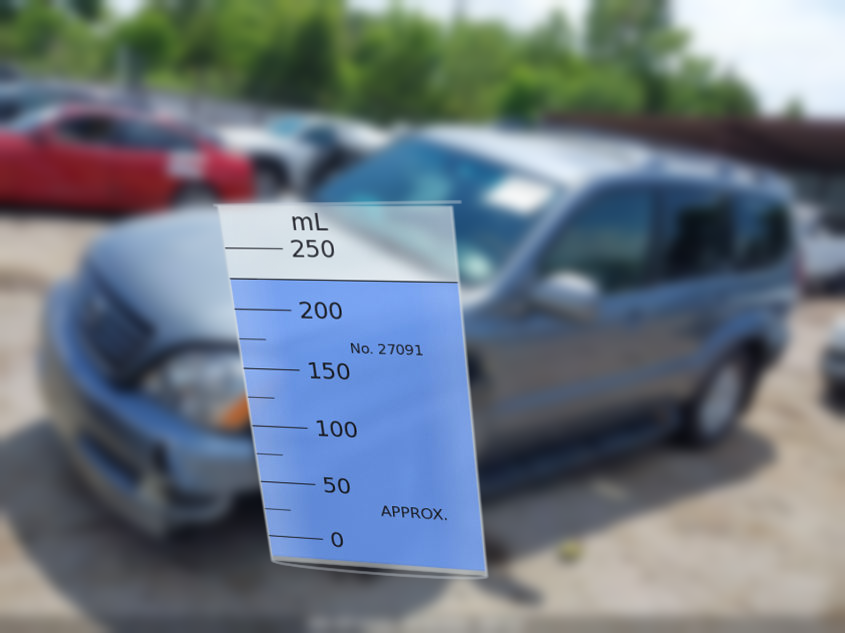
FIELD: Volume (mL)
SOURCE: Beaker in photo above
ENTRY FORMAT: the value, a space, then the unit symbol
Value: 225 mL
